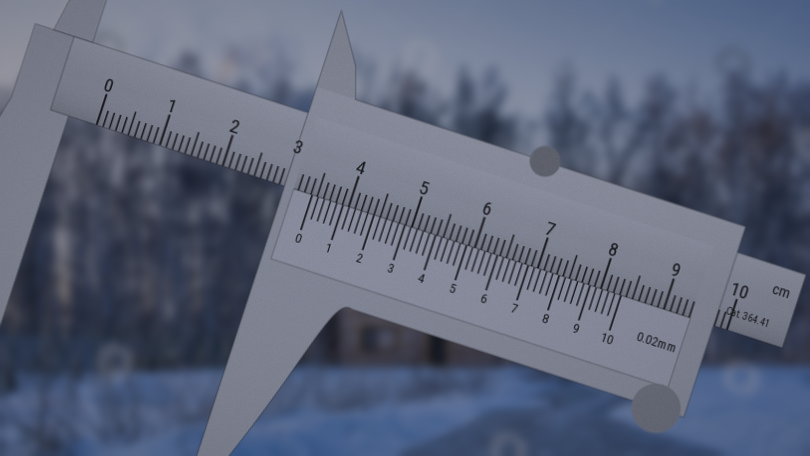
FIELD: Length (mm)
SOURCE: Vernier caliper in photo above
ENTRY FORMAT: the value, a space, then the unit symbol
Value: 34.2 mm
